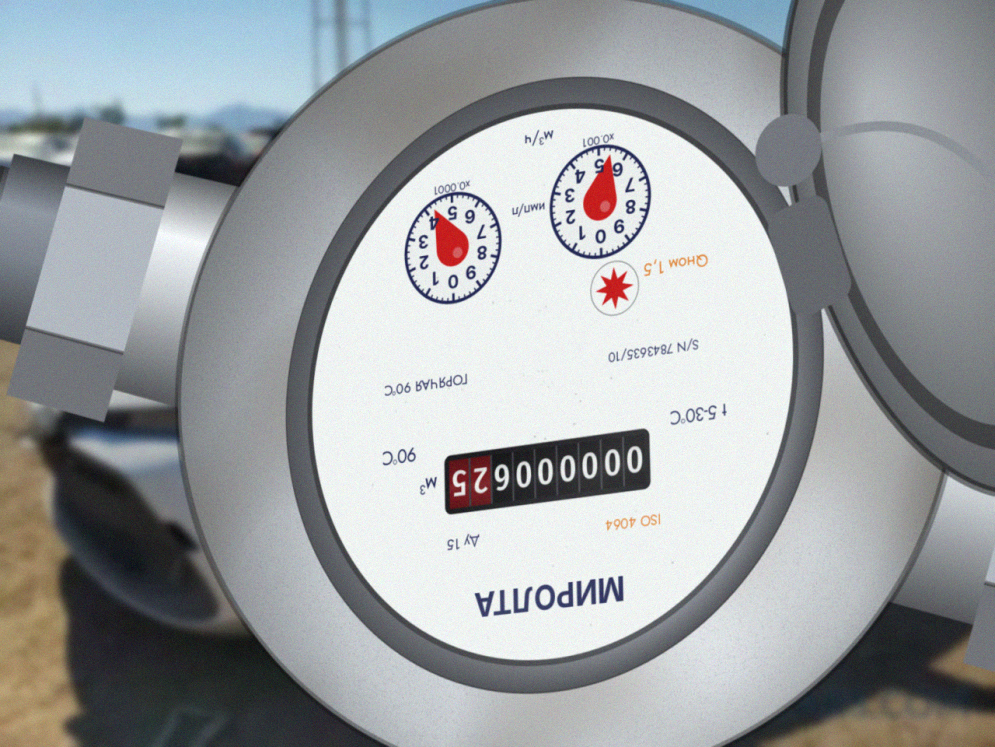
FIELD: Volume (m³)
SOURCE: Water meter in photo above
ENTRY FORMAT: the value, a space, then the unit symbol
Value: 6.2554 m³
